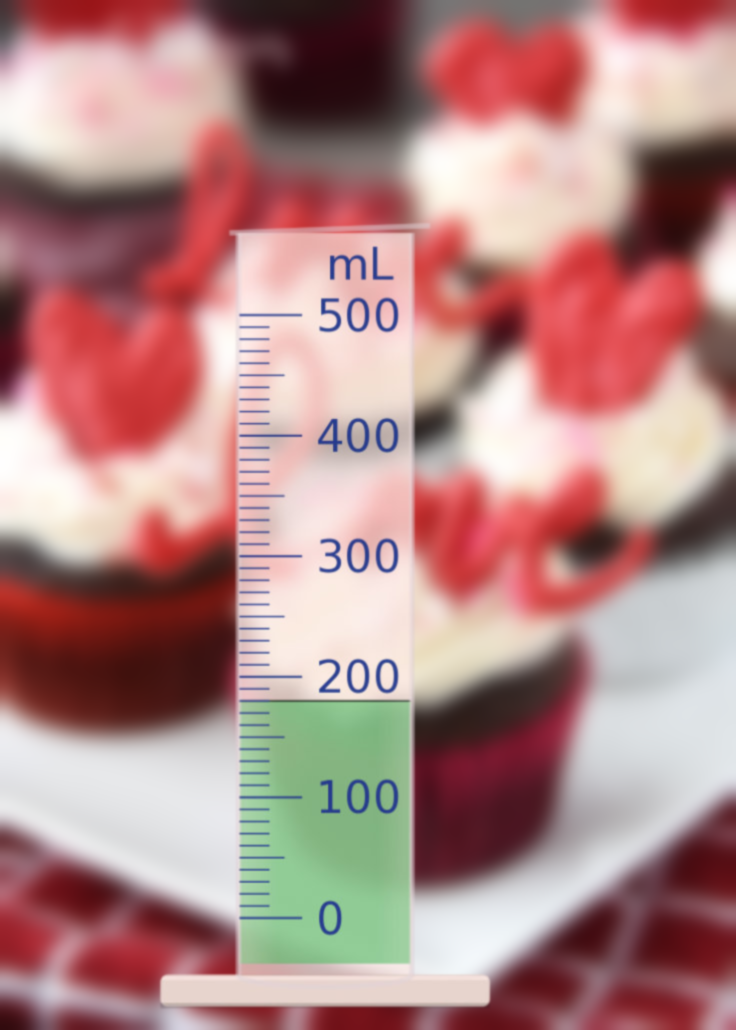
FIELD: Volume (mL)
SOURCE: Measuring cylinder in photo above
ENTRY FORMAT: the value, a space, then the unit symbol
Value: 180 mL
